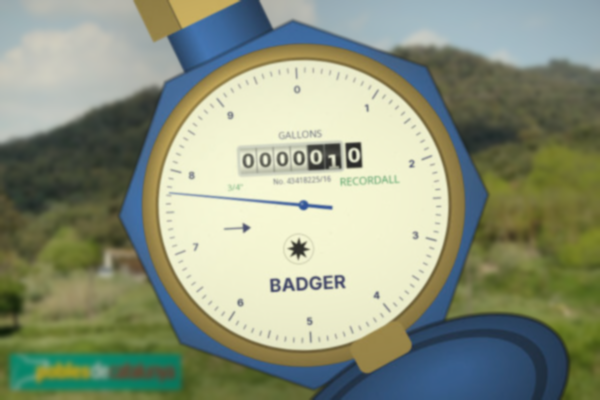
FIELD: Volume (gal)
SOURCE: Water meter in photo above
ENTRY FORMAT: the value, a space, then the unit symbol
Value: 7.7 gal
